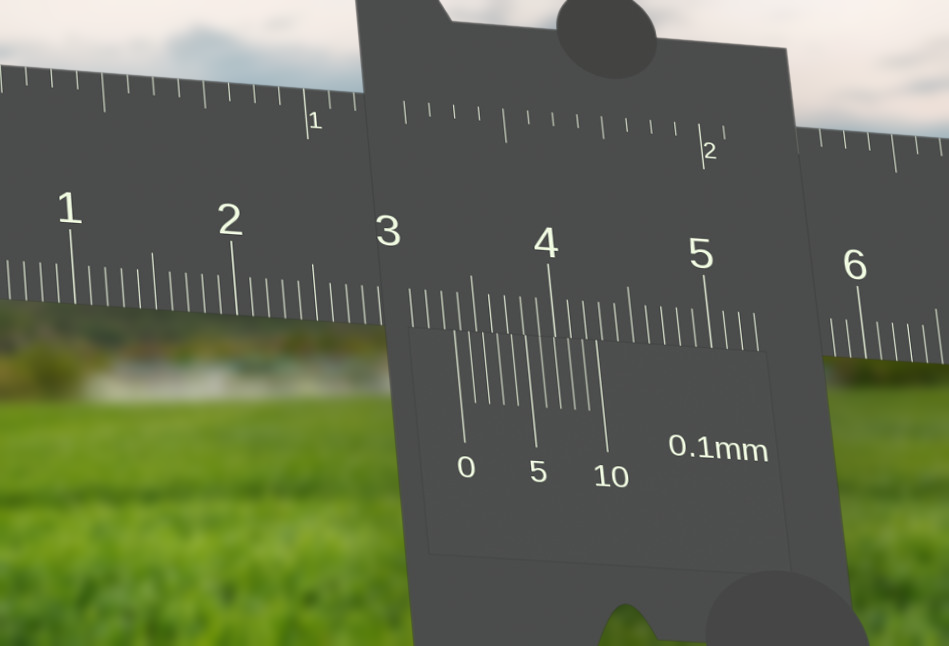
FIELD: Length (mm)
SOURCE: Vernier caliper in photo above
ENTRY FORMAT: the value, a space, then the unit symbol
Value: 33.6 mm
